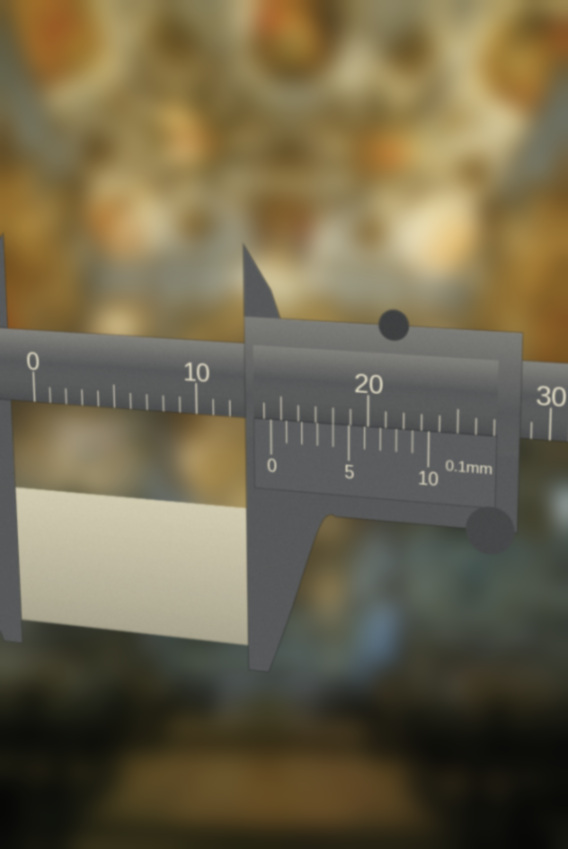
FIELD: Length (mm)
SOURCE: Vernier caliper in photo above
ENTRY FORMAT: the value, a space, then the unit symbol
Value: 14.4 mm
